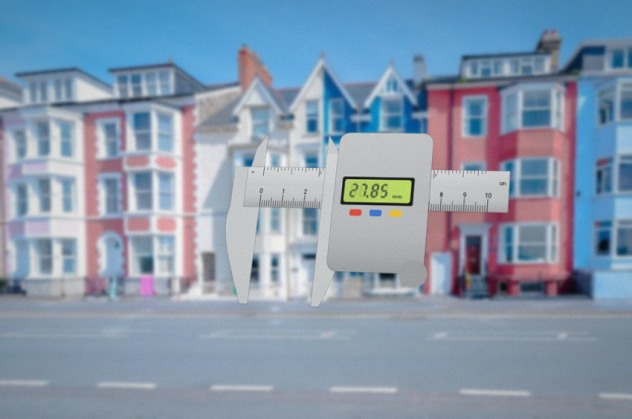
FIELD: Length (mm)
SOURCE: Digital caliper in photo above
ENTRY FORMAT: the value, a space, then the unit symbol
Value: 27.85 mm
